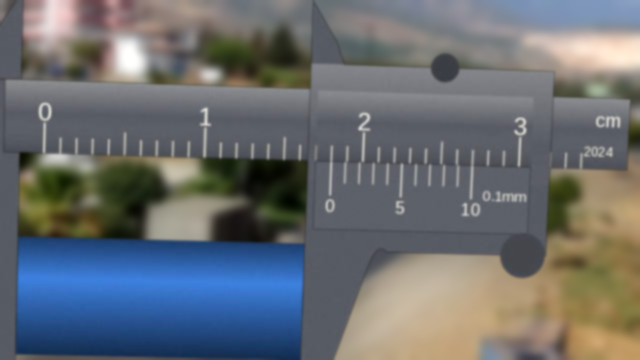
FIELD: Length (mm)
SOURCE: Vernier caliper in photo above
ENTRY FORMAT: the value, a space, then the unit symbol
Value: 18.0 mm
